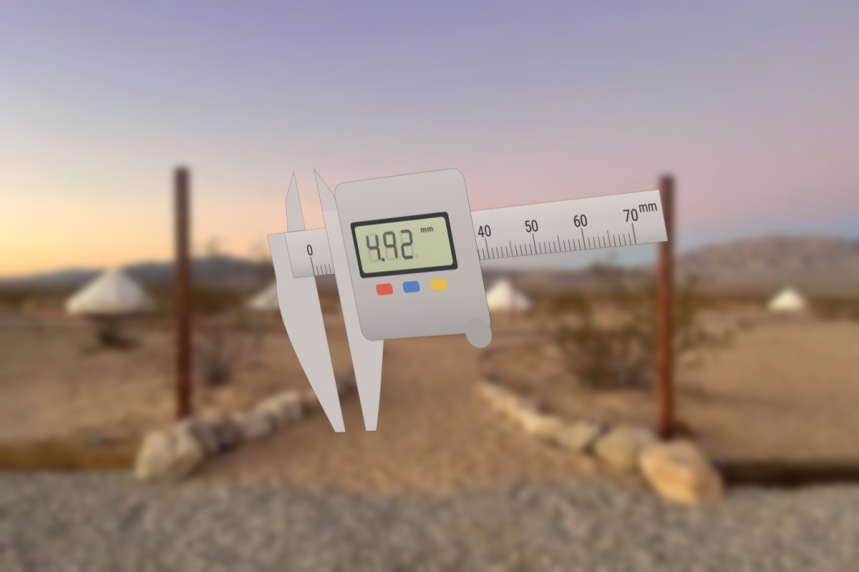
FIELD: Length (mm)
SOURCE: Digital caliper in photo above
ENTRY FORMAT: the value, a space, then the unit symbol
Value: 4.92 mm
